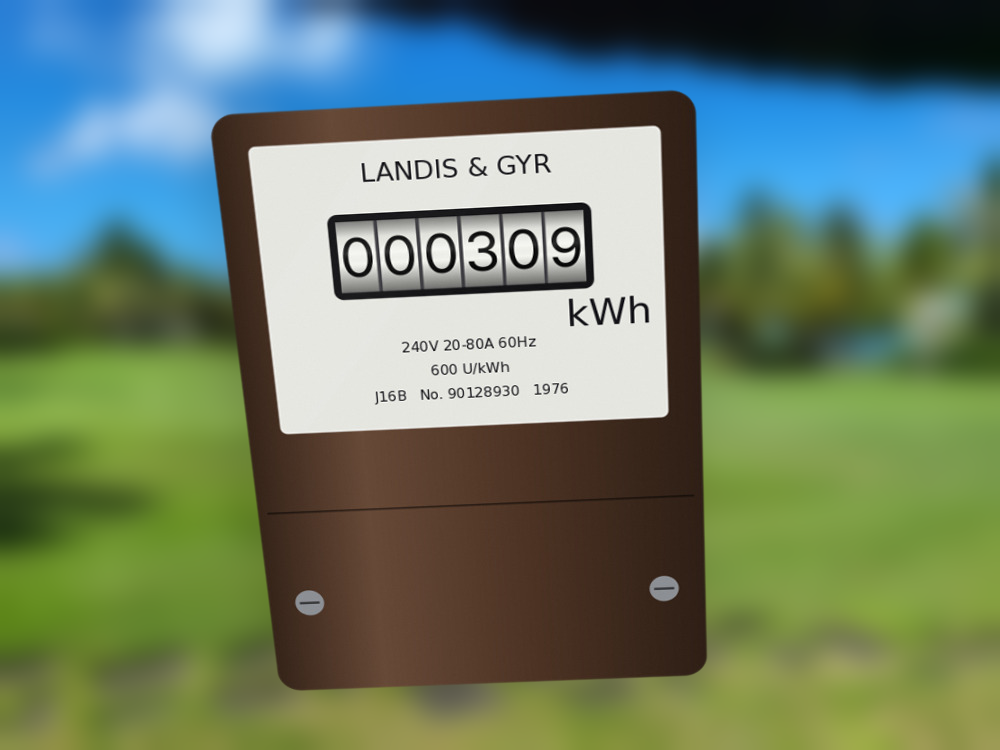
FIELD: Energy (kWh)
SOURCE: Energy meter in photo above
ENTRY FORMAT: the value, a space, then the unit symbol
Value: 309 kWh
